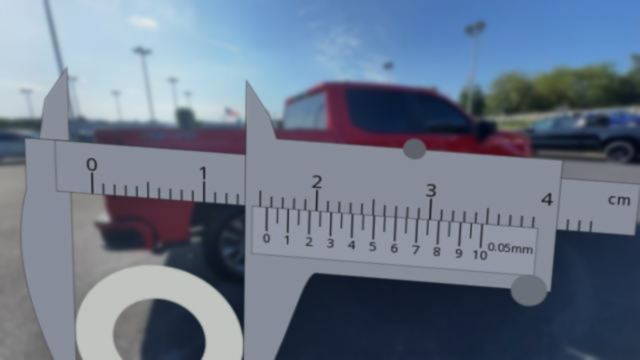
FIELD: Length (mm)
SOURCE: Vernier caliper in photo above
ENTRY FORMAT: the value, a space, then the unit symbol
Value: 15.6 mm
